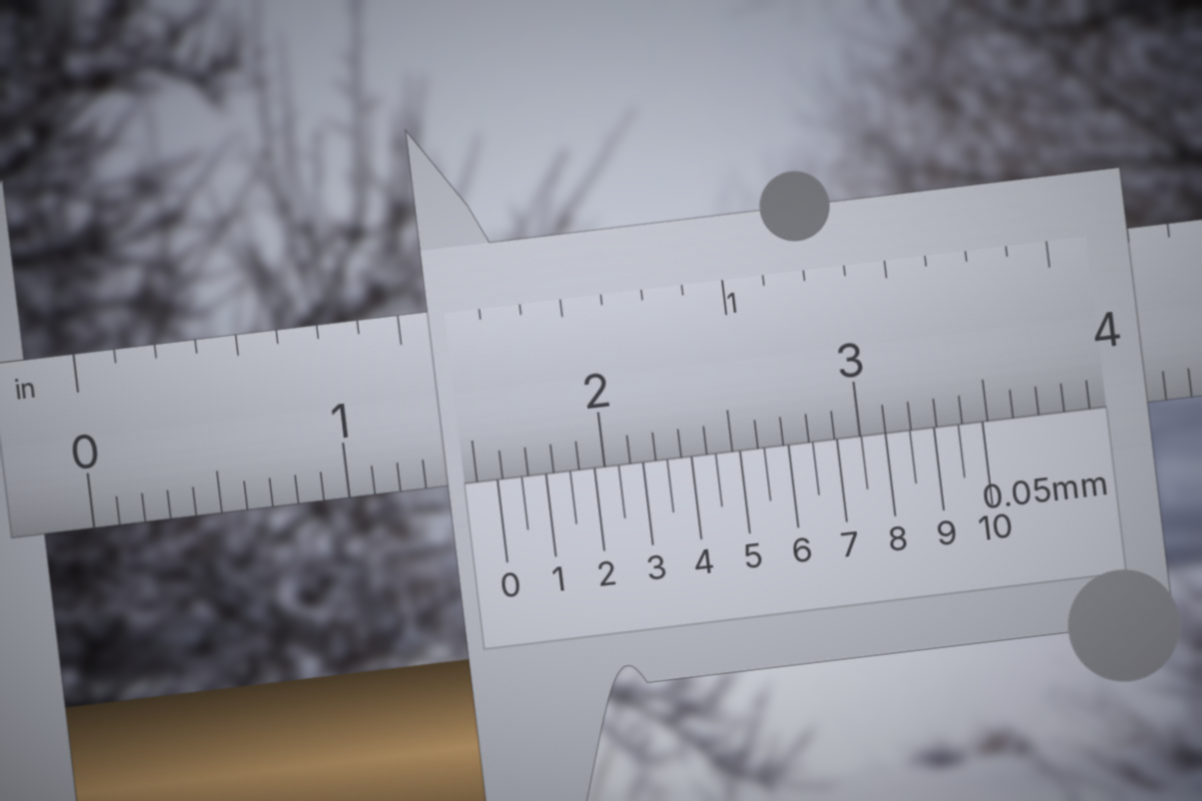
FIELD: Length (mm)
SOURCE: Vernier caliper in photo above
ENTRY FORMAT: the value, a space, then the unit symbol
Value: 15.8 mm
